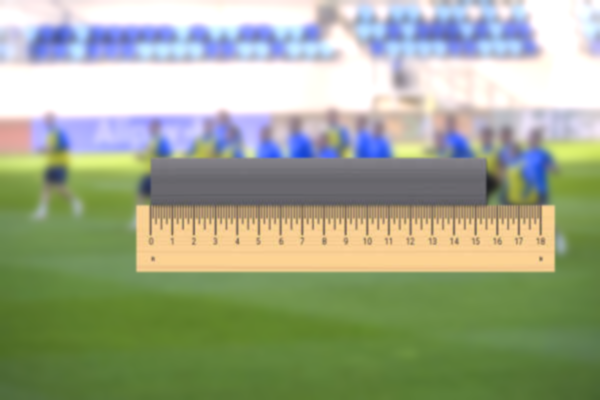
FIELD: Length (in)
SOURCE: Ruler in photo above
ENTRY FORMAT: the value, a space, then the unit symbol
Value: 15.5 in
